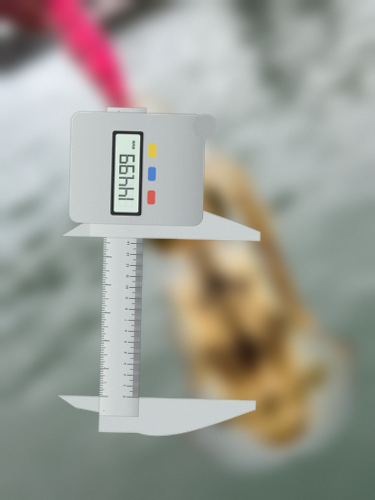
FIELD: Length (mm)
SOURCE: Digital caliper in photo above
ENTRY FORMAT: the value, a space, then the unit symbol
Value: 144.99 mm
